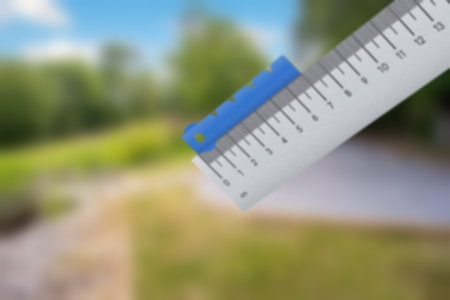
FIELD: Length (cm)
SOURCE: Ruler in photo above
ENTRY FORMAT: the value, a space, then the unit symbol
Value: 7 cm
